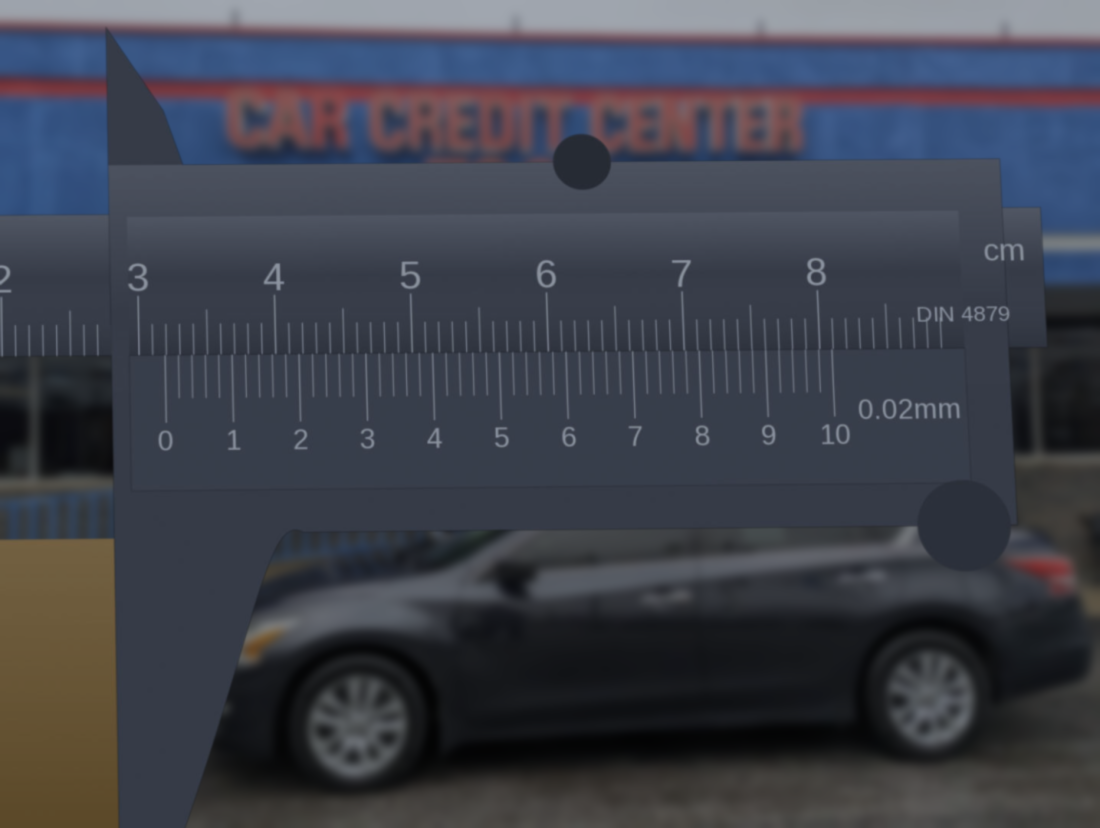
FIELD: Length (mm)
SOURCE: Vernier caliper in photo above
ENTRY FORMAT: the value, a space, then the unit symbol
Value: 31.9 mm
